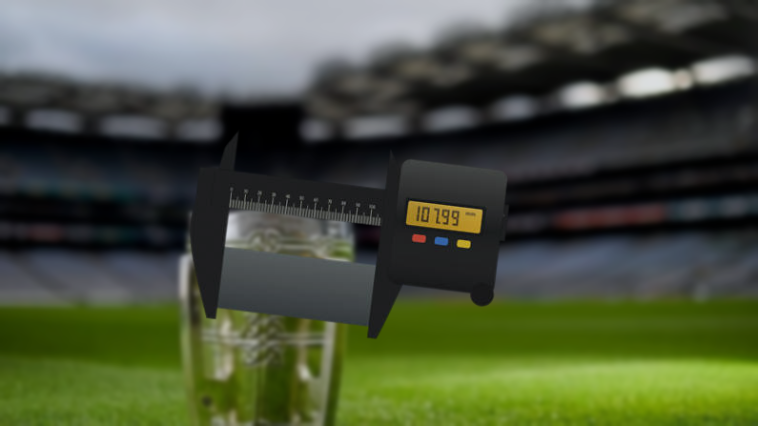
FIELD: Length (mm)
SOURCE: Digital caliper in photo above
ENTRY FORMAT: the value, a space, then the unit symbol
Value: 107.99 mm
